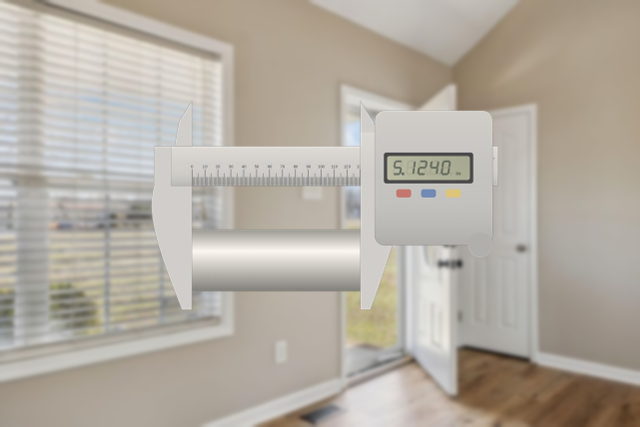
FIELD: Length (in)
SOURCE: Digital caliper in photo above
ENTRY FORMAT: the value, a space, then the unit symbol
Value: 5.1240 in
